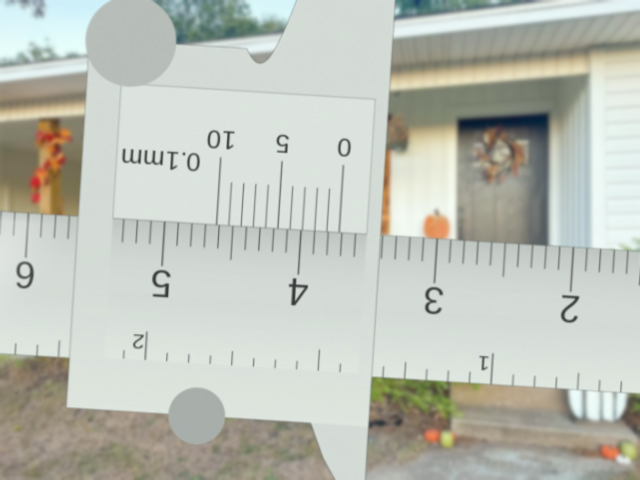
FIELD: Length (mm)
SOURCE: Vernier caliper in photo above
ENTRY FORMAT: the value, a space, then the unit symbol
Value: 37.2 mm
